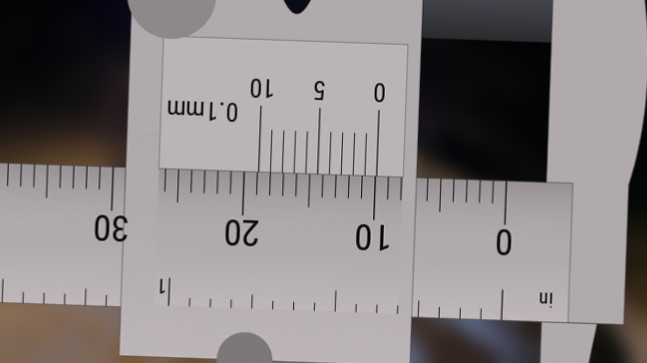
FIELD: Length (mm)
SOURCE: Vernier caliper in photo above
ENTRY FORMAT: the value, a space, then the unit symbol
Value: 9.9 mm
